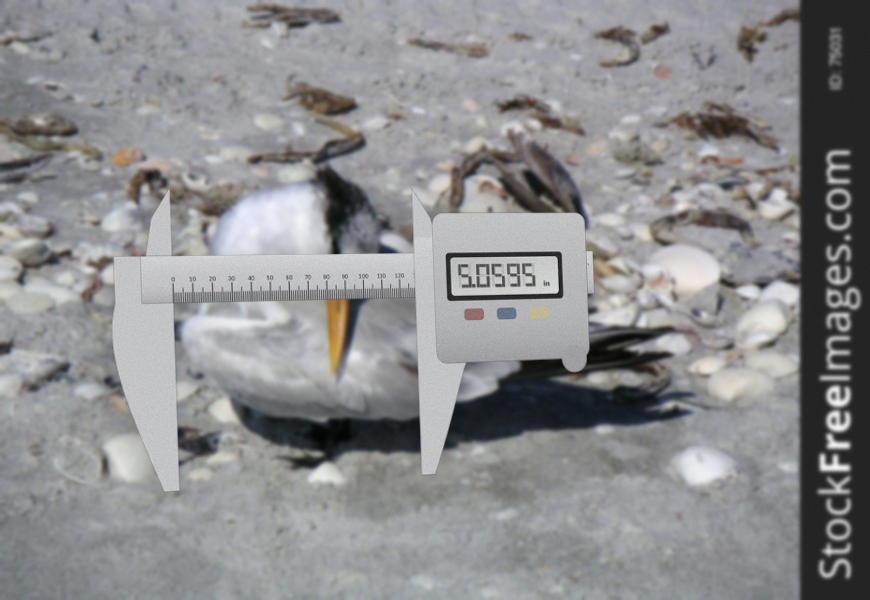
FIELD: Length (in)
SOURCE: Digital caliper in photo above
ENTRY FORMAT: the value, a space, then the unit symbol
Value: 5.0595 in
